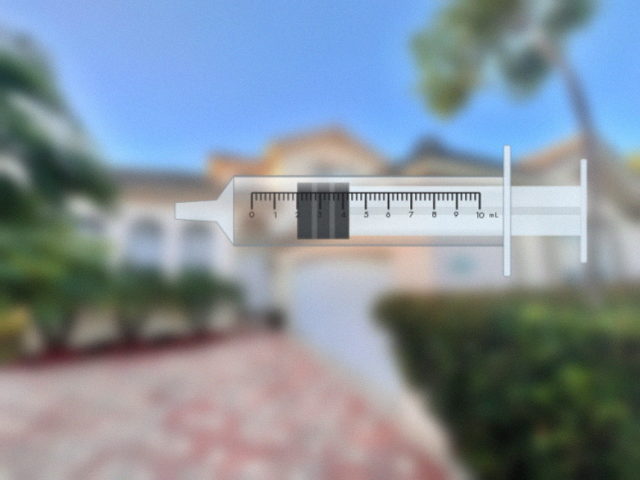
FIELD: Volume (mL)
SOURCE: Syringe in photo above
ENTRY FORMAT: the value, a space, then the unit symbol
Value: 2 mL
